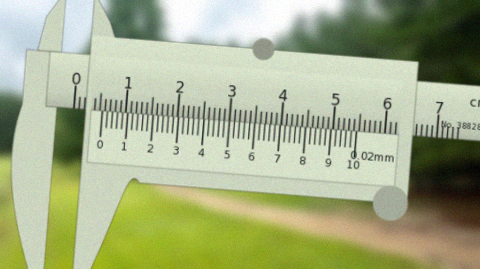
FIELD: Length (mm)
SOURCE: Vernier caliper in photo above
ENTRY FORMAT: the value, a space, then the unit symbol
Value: 5.5 mm
